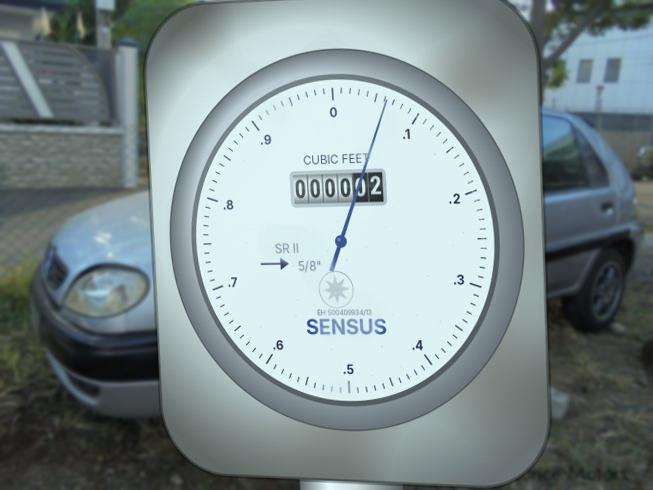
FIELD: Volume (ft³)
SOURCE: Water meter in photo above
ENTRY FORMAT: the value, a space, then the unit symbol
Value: 2.06 ft³
